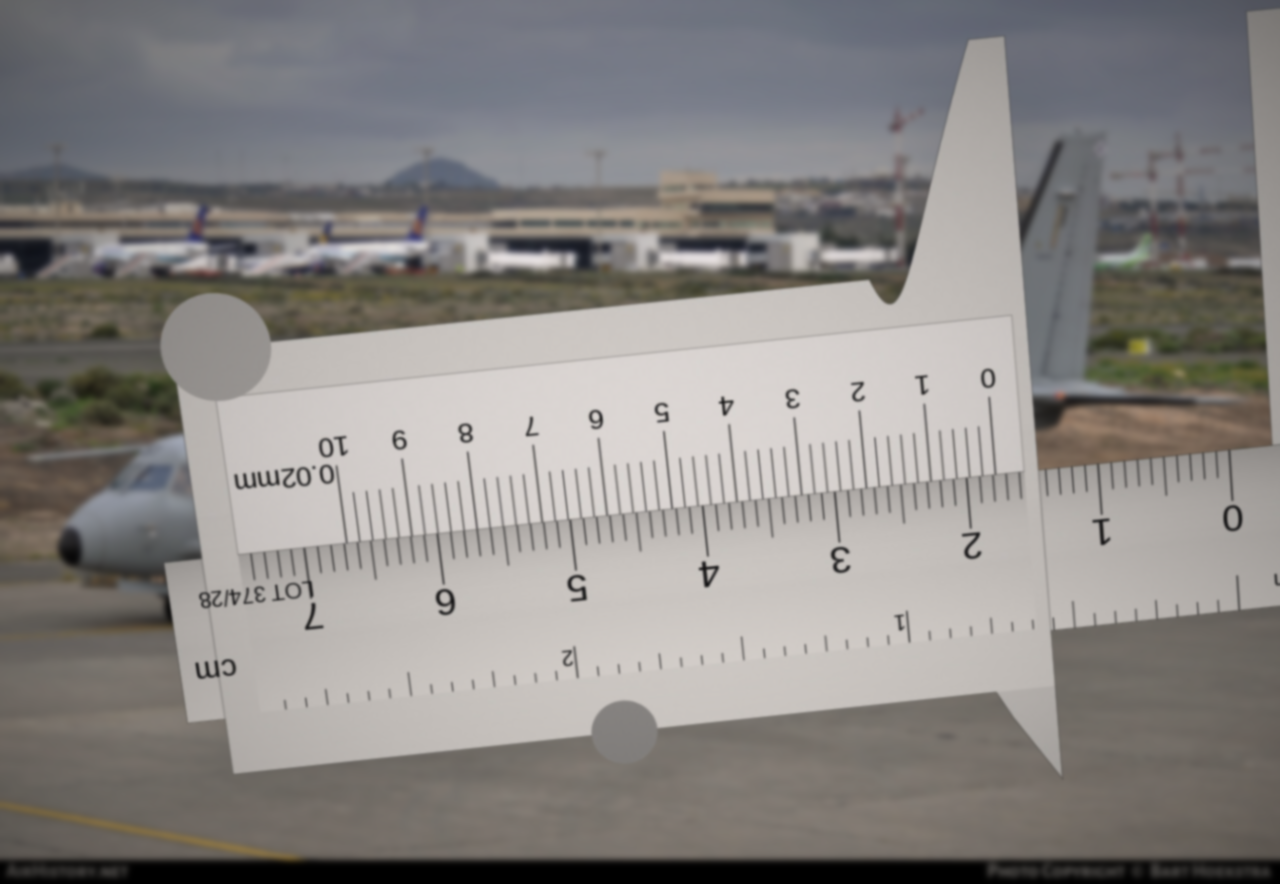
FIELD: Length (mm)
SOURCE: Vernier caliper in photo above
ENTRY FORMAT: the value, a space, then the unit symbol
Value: 17.8 mm
